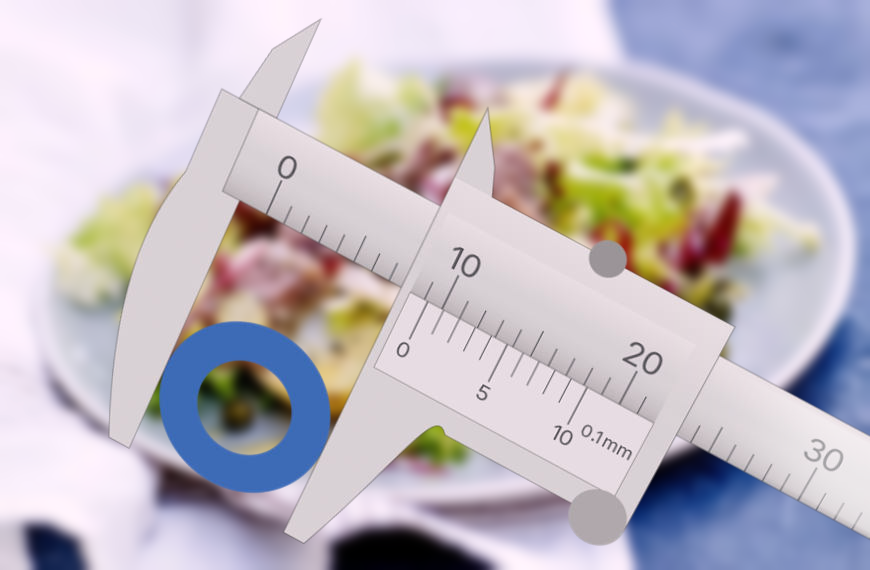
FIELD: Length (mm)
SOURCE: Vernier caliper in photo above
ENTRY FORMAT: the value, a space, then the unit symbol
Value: 9.2 mm
